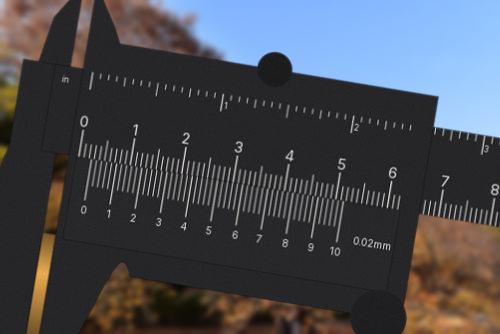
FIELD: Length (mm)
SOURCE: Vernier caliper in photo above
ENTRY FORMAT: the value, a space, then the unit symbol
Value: 2.5 mm
